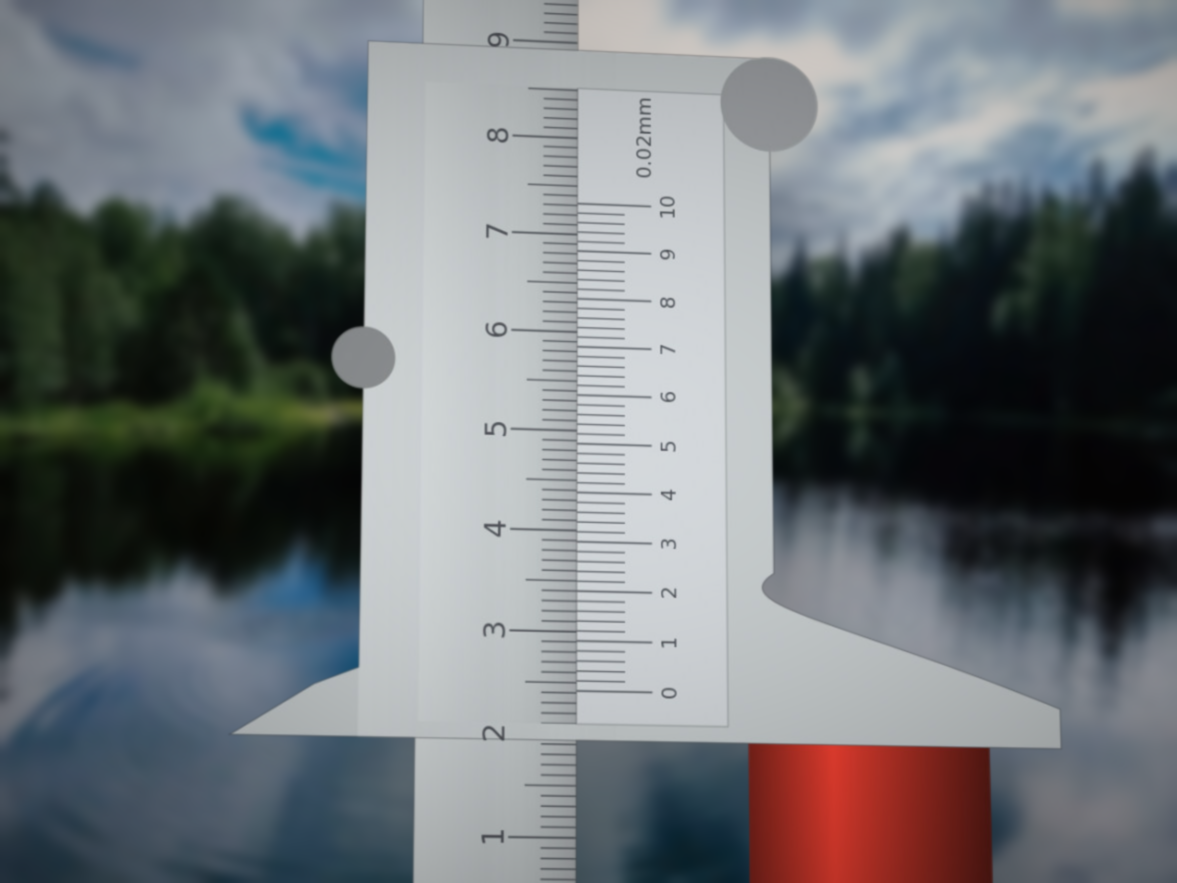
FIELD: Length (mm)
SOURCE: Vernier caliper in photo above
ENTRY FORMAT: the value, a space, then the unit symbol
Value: 24.2 mm
